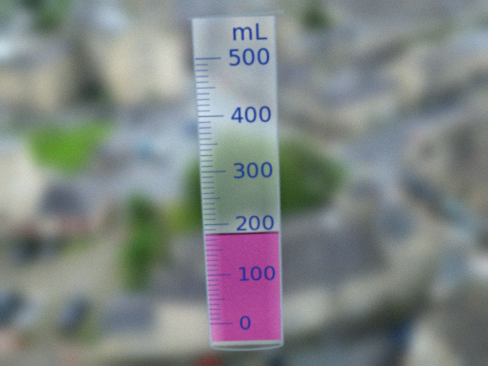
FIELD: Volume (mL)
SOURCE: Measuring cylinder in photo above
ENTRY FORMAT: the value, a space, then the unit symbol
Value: 180 mL
